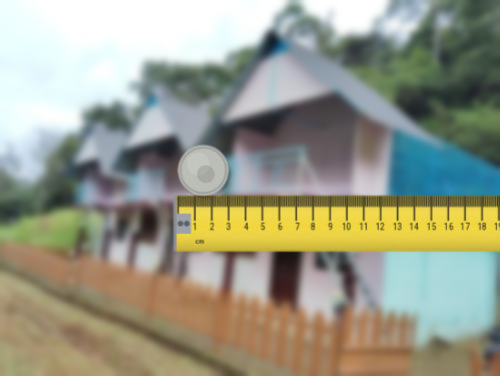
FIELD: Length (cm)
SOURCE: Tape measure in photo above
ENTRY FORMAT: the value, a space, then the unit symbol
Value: 3 cm
